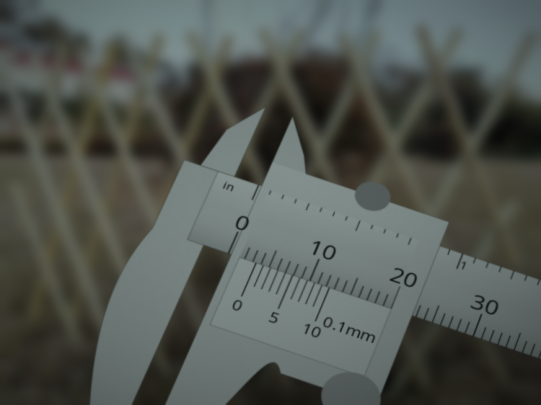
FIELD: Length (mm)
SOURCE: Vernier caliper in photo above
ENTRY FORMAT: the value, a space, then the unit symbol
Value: 3.4 mm
